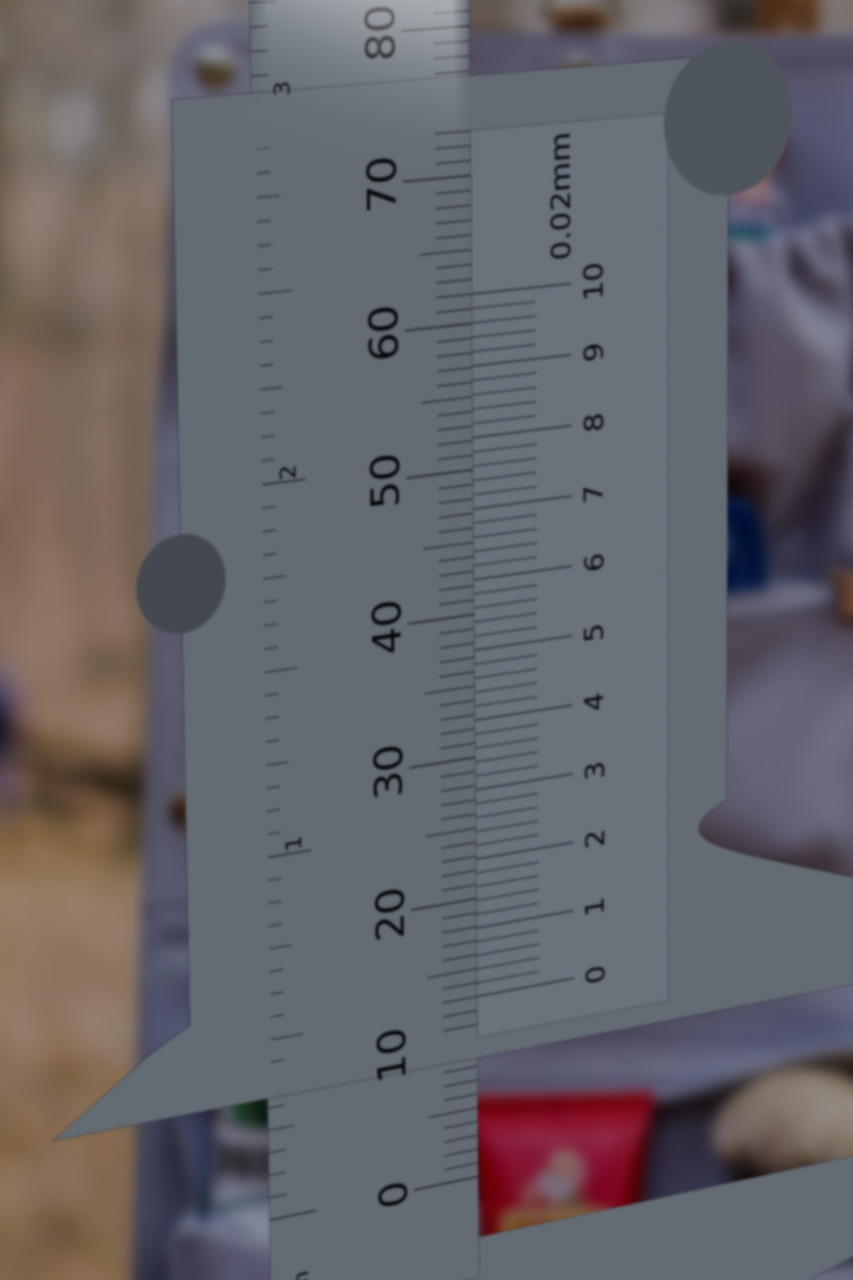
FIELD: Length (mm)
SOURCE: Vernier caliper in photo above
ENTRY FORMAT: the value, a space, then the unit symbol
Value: 13.0 mm
